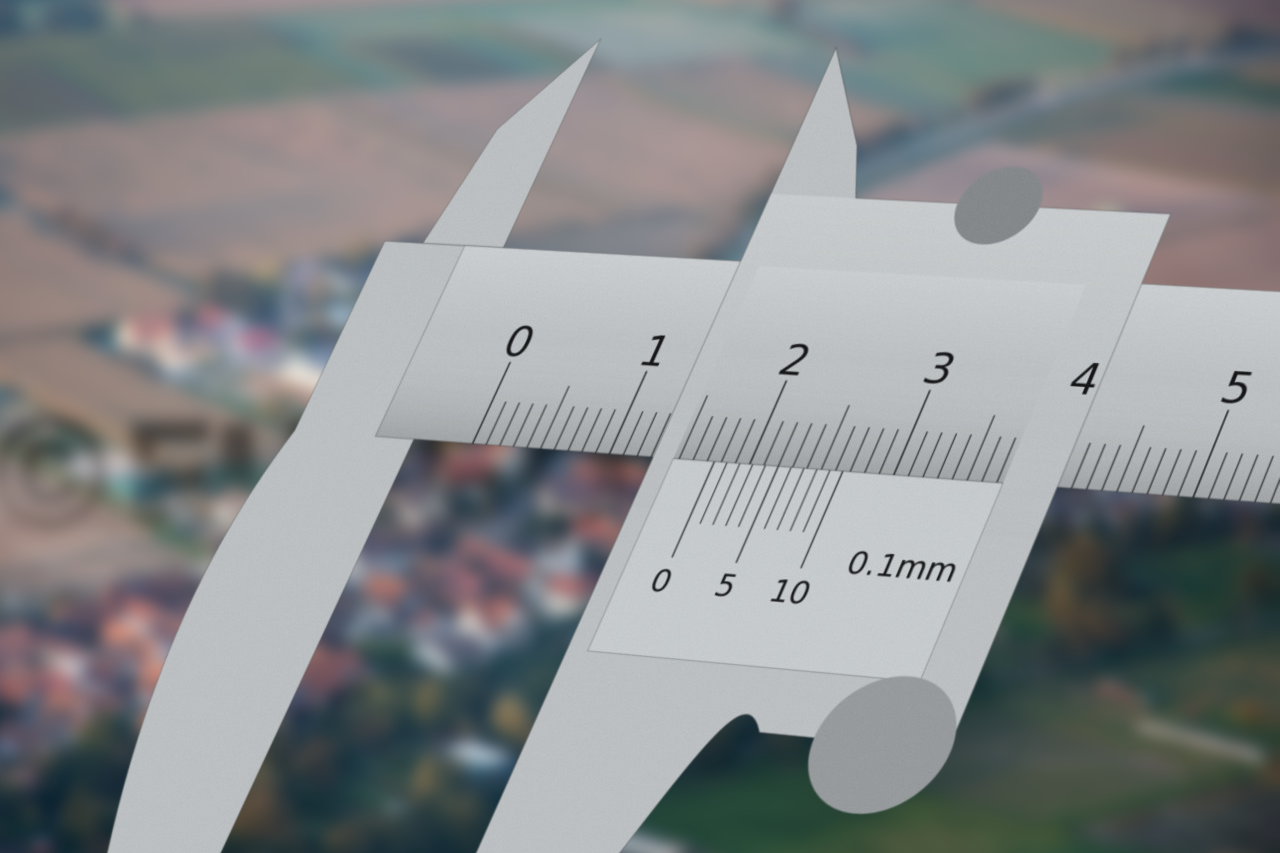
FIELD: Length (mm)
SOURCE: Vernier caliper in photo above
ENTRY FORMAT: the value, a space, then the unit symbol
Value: 17.5 mm
